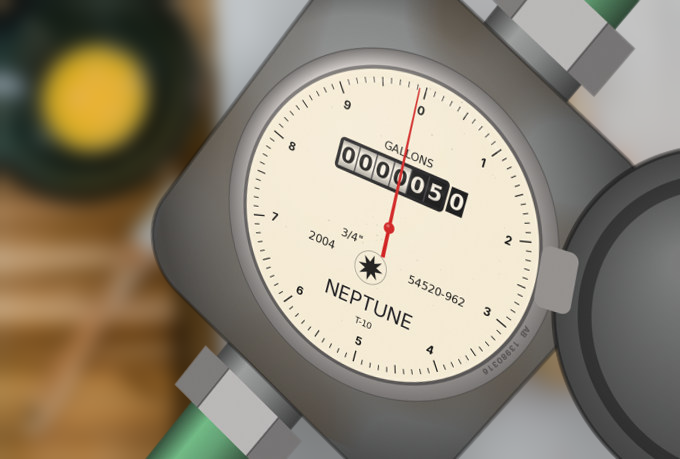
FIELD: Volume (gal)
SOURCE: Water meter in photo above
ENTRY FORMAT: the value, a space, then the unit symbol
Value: 49.9 gal
